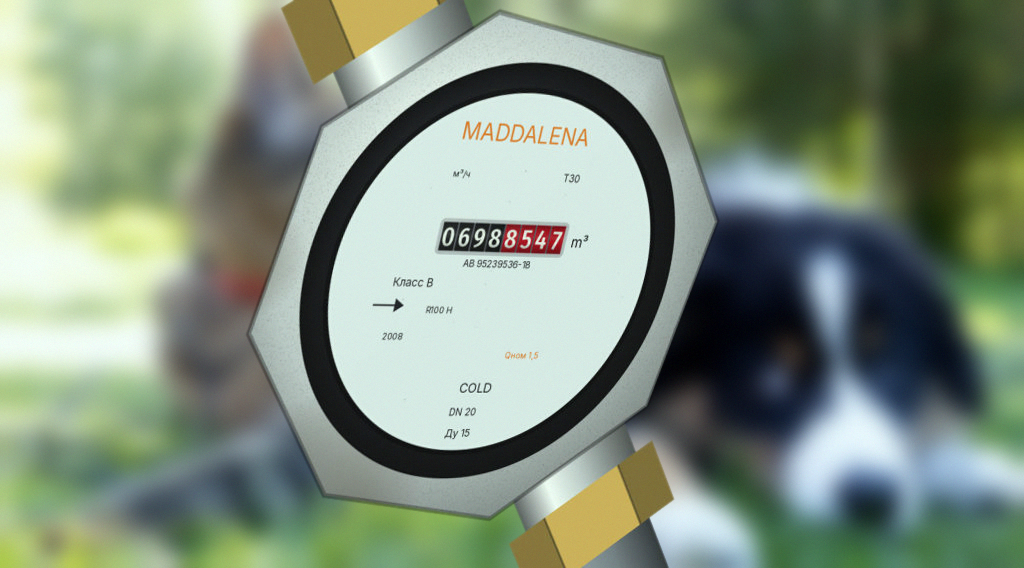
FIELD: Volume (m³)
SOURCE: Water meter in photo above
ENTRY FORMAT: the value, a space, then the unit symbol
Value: 698.8547 m³
